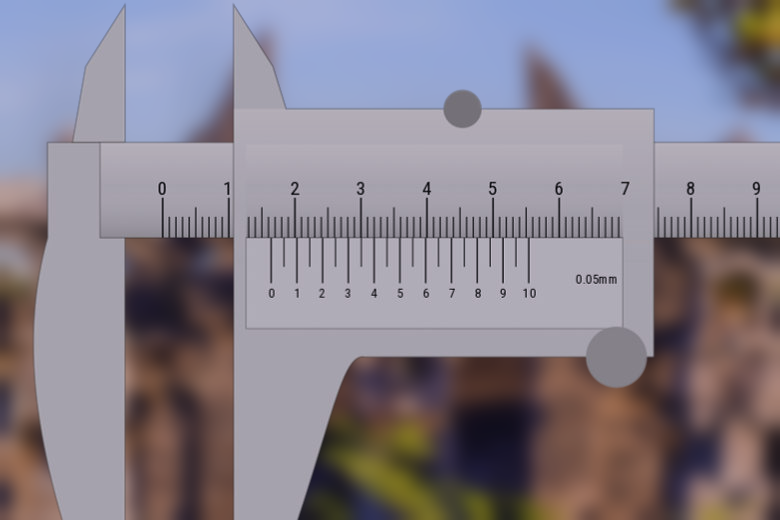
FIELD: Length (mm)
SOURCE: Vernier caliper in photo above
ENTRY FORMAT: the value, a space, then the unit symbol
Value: 16.4 mm
